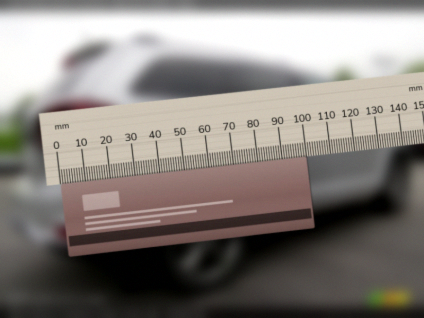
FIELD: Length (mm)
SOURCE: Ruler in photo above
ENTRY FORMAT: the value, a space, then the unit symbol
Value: 100 mm
